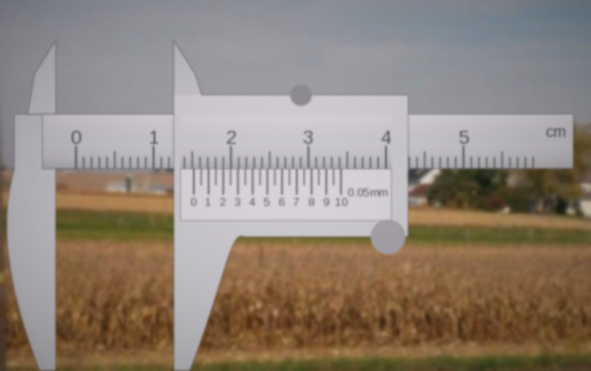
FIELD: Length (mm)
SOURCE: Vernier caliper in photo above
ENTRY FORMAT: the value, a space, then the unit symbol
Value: 15.2 mm
